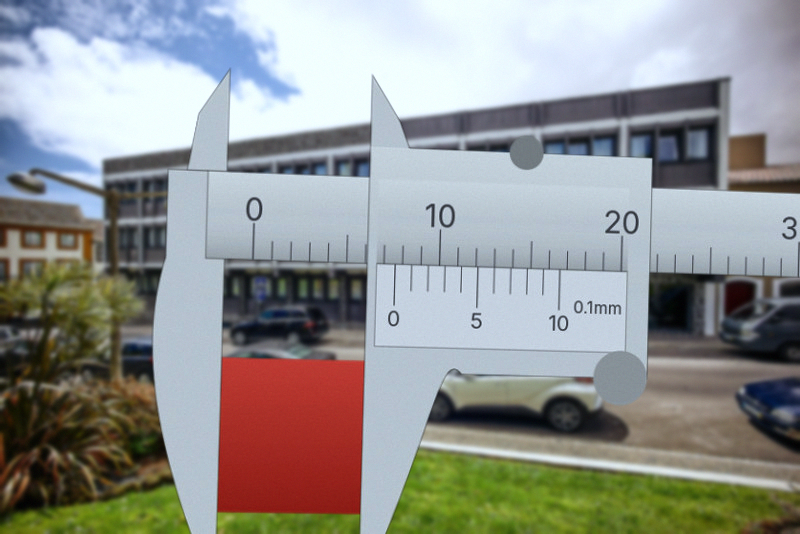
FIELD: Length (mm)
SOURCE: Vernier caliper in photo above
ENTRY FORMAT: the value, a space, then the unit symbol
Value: 7.6 mm
